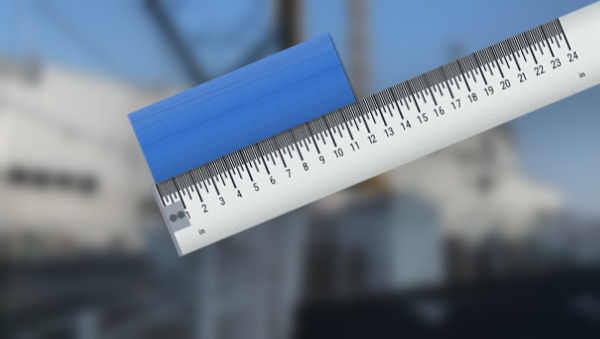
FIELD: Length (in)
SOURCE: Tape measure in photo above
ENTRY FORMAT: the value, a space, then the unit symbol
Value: 12 in
